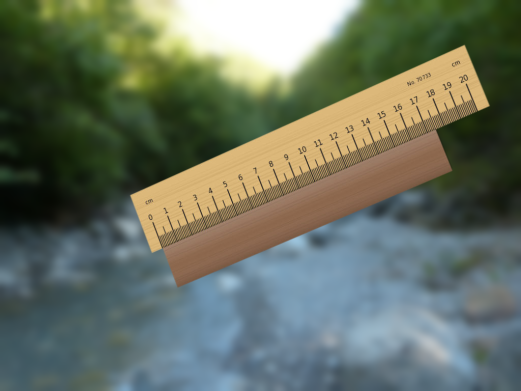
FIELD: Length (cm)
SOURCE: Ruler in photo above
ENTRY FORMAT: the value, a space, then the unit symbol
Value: 17.5 cm
